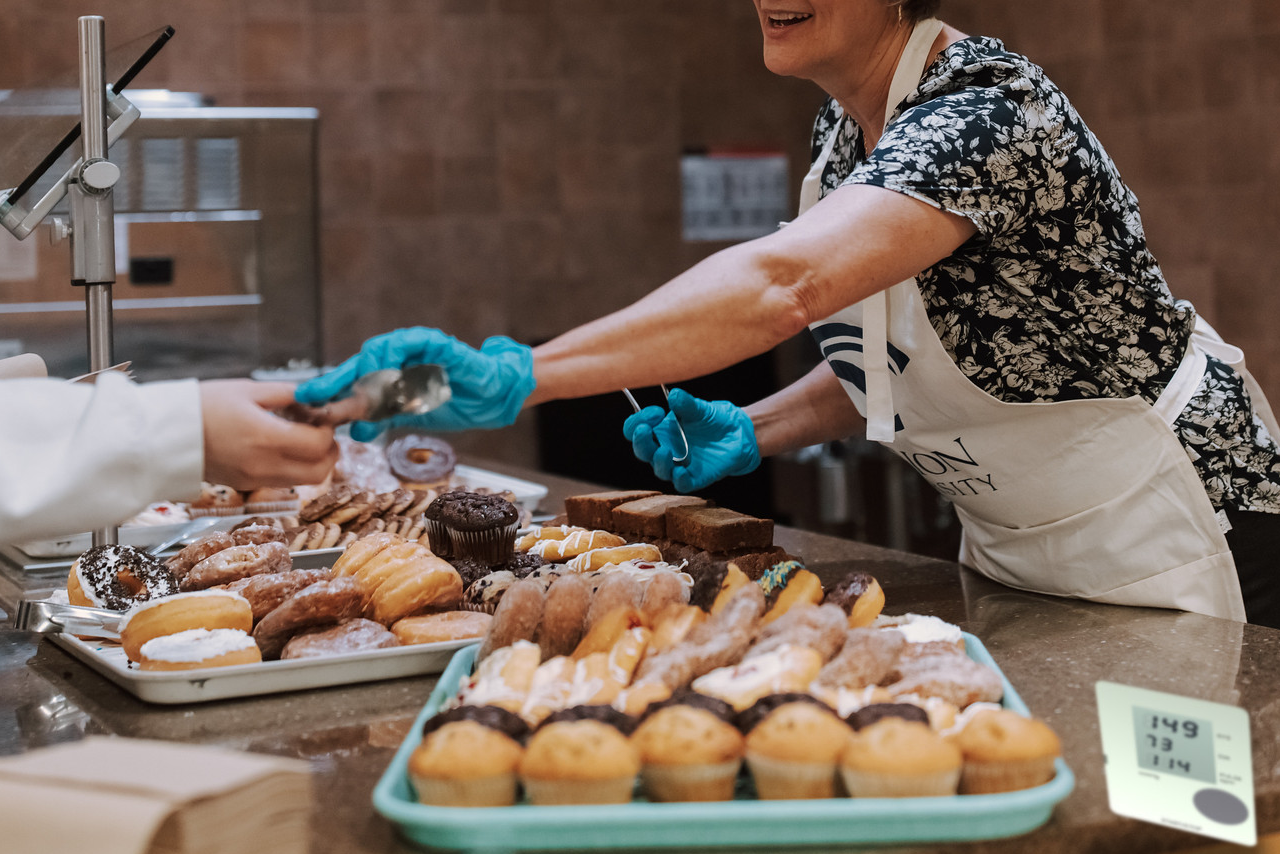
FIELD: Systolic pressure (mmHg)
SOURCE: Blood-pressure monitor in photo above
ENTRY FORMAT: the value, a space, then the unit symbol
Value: 149 mmHg
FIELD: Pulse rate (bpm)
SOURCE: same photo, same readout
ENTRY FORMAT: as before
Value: 114 bpm
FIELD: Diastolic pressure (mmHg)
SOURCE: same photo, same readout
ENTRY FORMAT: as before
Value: 73 mmHg
